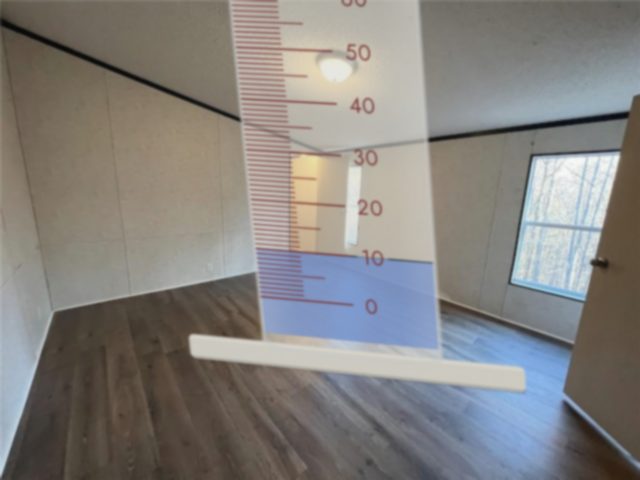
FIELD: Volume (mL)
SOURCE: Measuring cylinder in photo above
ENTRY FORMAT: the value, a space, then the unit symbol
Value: 10 mL
